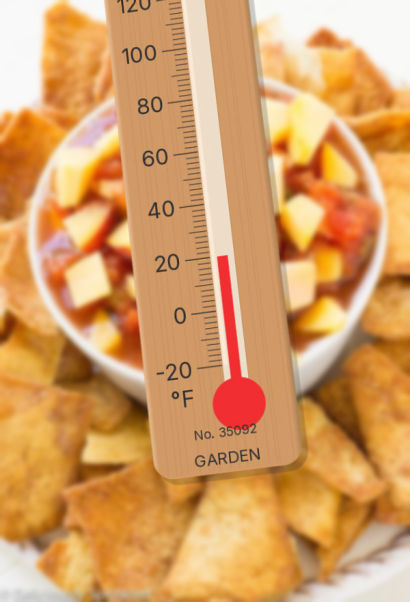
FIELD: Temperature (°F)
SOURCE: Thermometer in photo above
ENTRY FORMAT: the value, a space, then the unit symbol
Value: 20 °F
